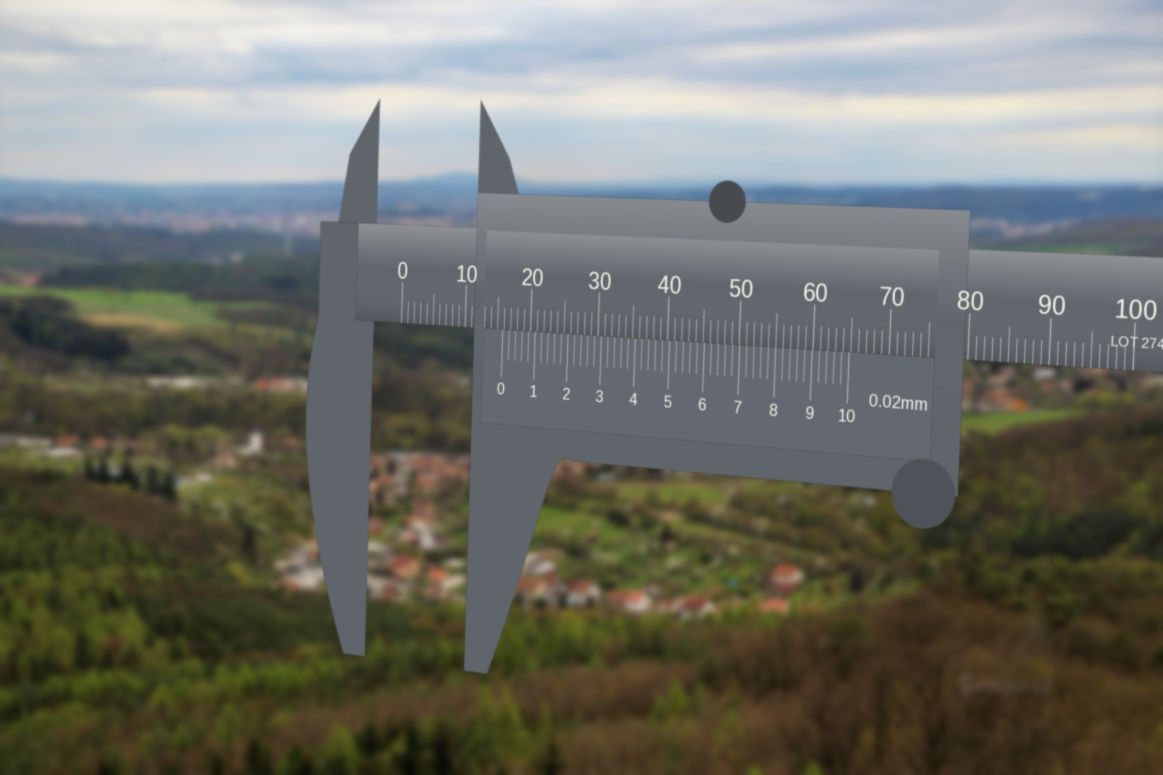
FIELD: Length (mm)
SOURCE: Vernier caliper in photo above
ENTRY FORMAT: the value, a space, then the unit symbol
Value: 15.8 mm
